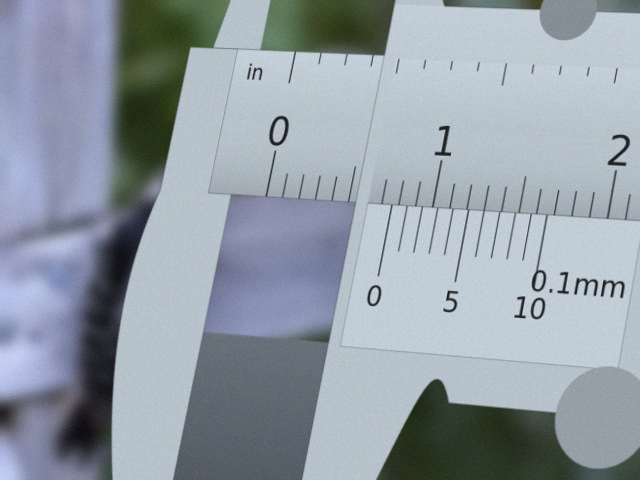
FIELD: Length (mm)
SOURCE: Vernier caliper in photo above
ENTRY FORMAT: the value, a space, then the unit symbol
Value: 7.6 mm
